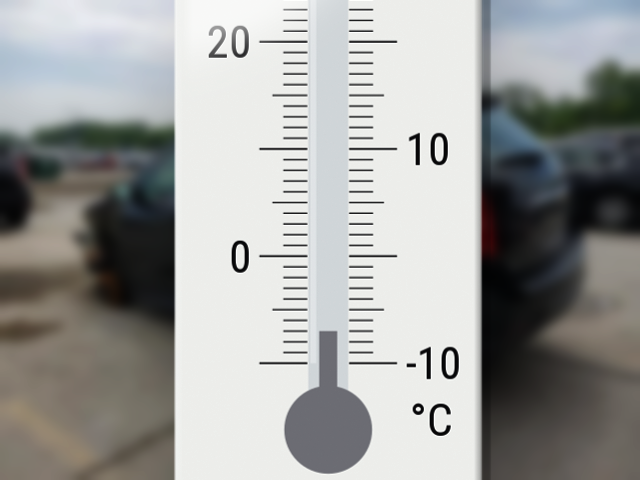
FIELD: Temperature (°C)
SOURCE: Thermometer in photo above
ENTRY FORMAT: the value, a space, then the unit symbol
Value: -7 °C
